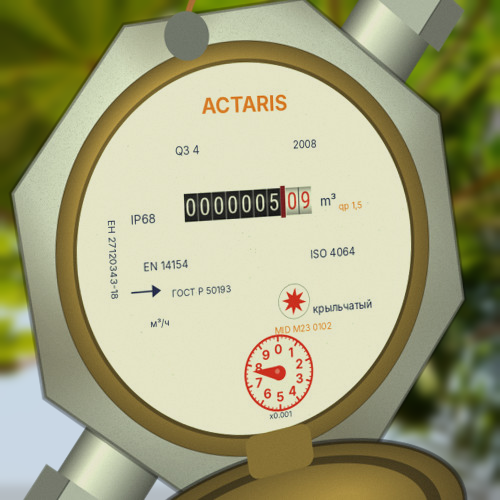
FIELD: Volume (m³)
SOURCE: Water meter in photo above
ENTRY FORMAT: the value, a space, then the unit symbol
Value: 5.097 m³
